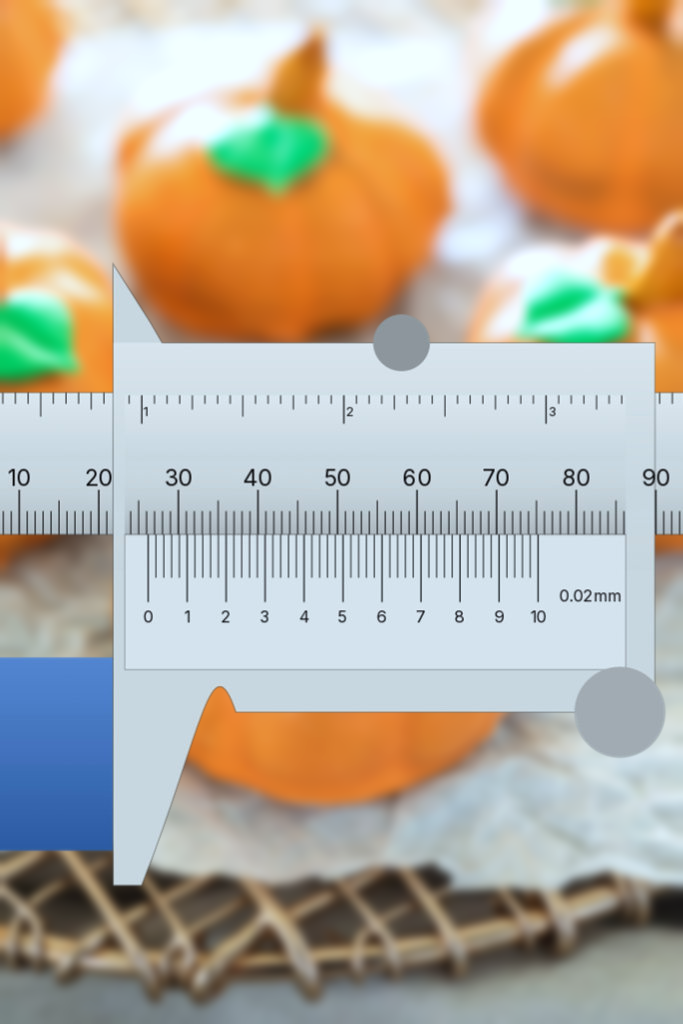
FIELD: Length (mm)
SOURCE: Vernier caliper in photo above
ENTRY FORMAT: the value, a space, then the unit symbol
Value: 26.2 mm
